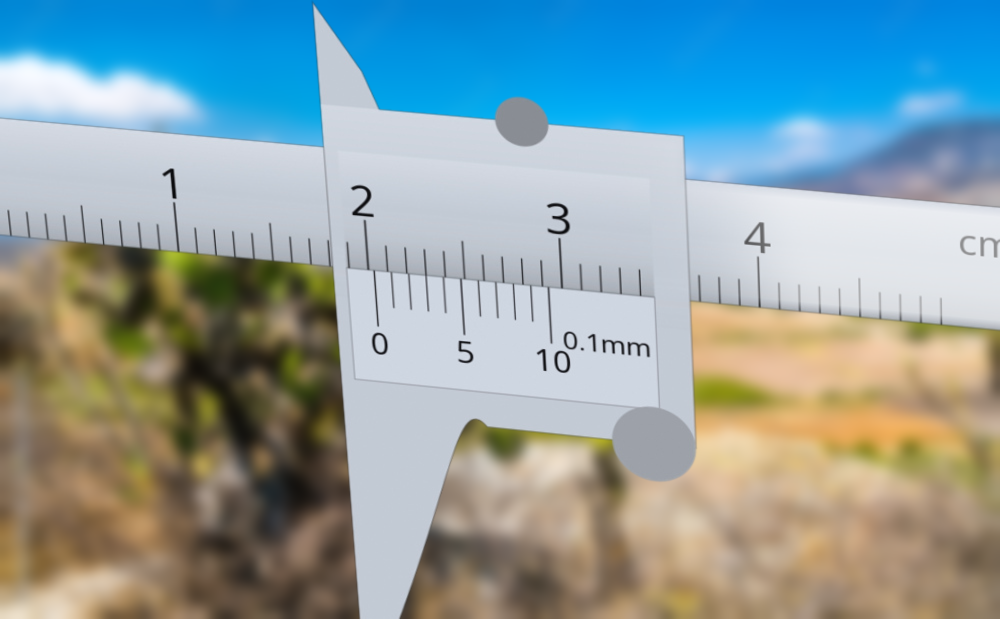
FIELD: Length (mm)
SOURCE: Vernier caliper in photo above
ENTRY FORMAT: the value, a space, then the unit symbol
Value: 20.3 mm
